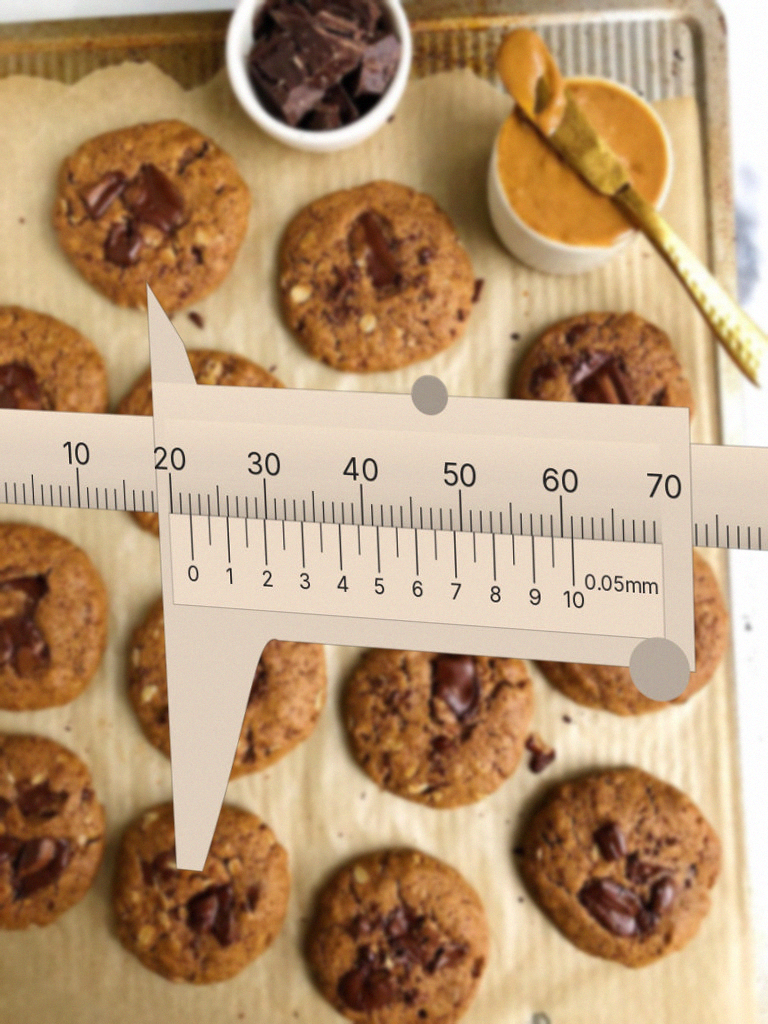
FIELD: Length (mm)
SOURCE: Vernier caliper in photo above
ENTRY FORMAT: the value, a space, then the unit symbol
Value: 22.0 mm
